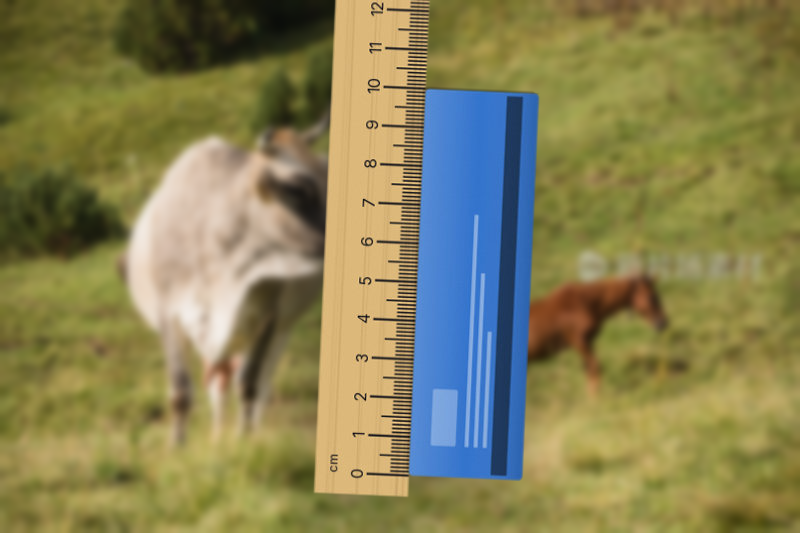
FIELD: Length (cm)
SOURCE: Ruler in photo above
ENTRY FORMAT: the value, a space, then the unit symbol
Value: 10 cm
